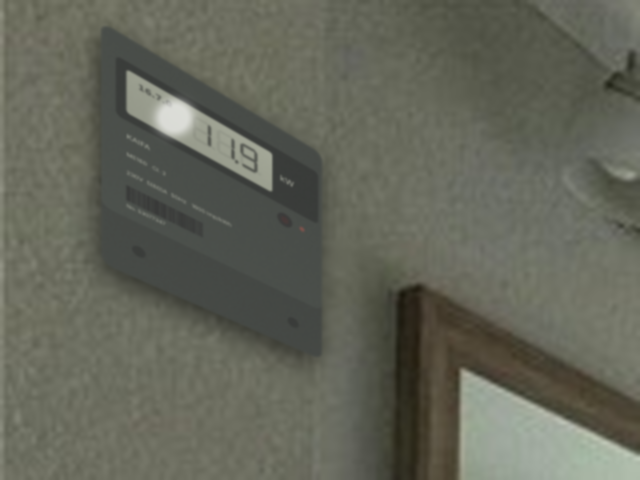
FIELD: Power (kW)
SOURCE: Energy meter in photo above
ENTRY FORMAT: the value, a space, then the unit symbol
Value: 11.9 kW
